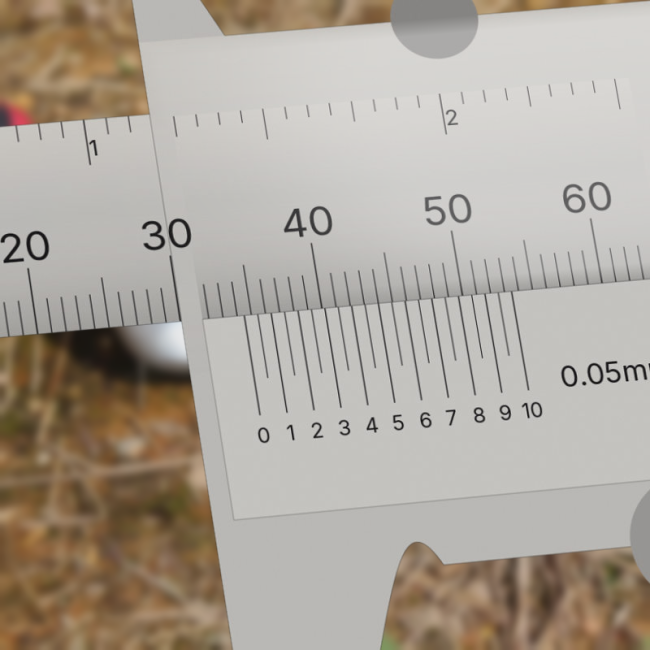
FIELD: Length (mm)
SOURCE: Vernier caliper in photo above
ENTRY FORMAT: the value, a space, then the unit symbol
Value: 34.5 mm
